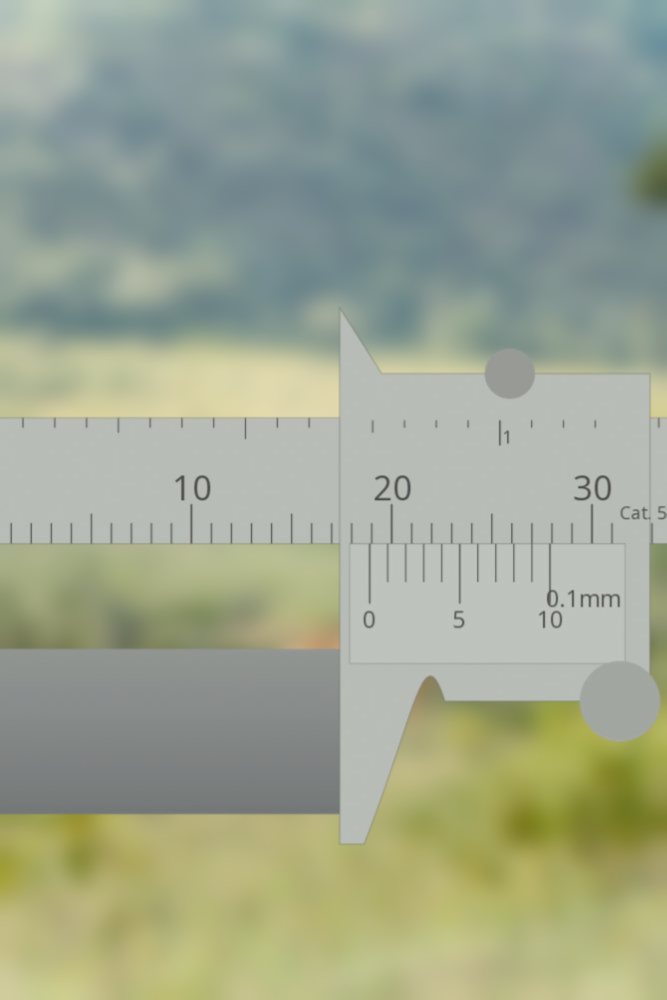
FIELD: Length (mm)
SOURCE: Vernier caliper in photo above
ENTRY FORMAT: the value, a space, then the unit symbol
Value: 18.9 mm
